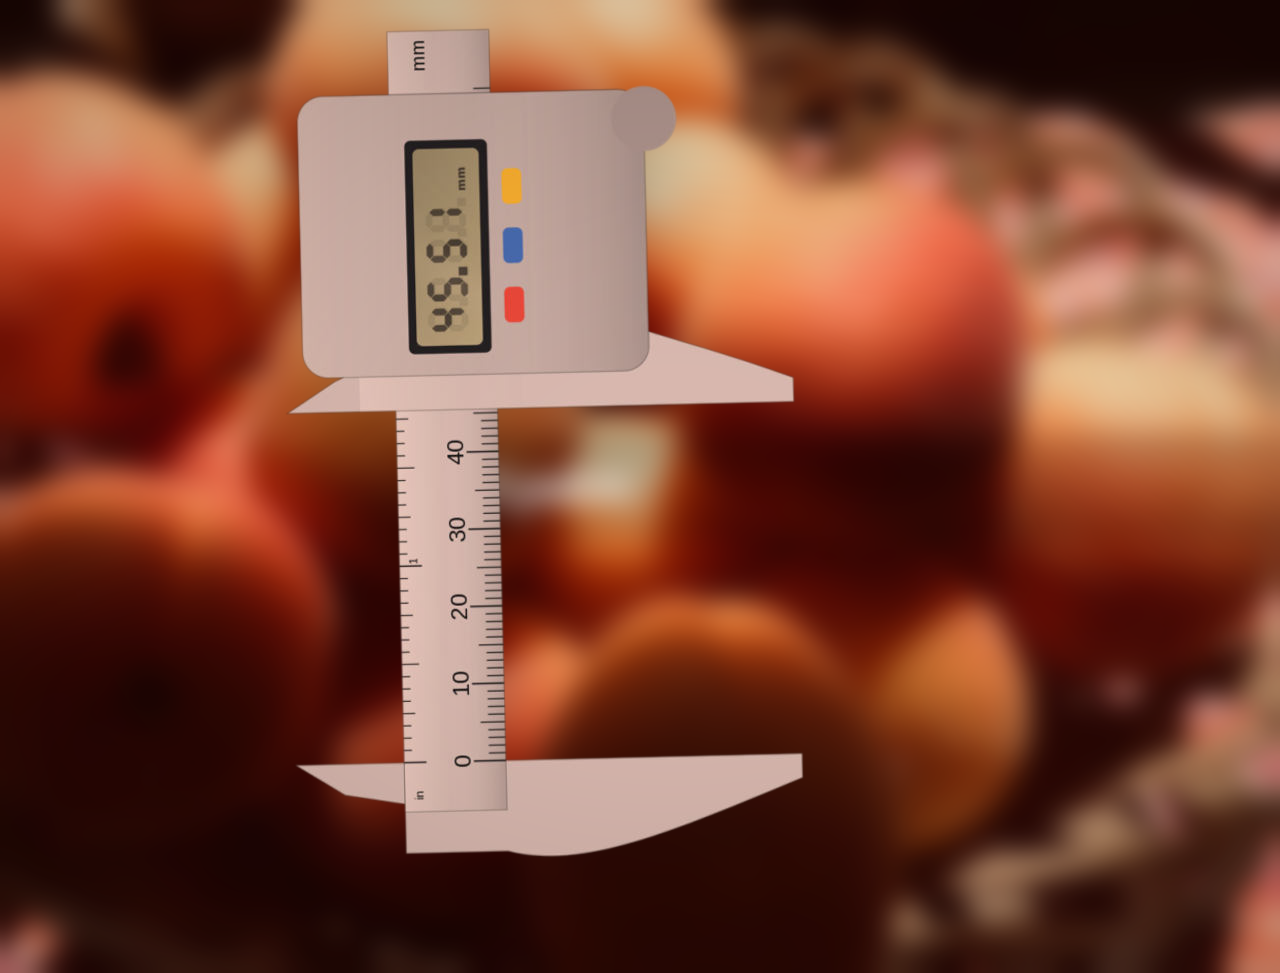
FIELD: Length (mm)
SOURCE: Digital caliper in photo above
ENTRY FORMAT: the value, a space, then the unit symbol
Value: 45.51 mm
